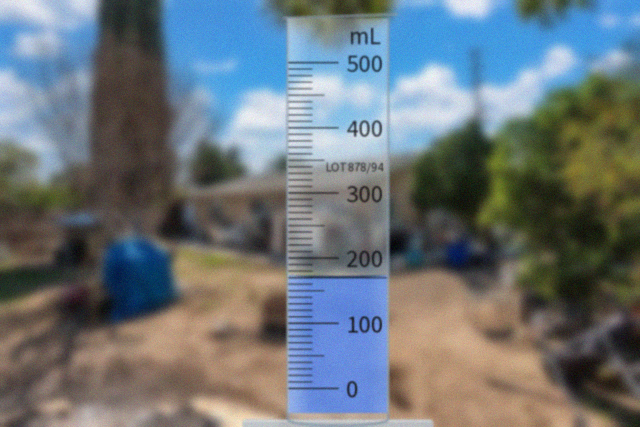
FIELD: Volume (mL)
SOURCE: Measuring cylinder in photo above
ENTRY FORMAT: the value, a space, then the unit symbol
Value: 170 mL
